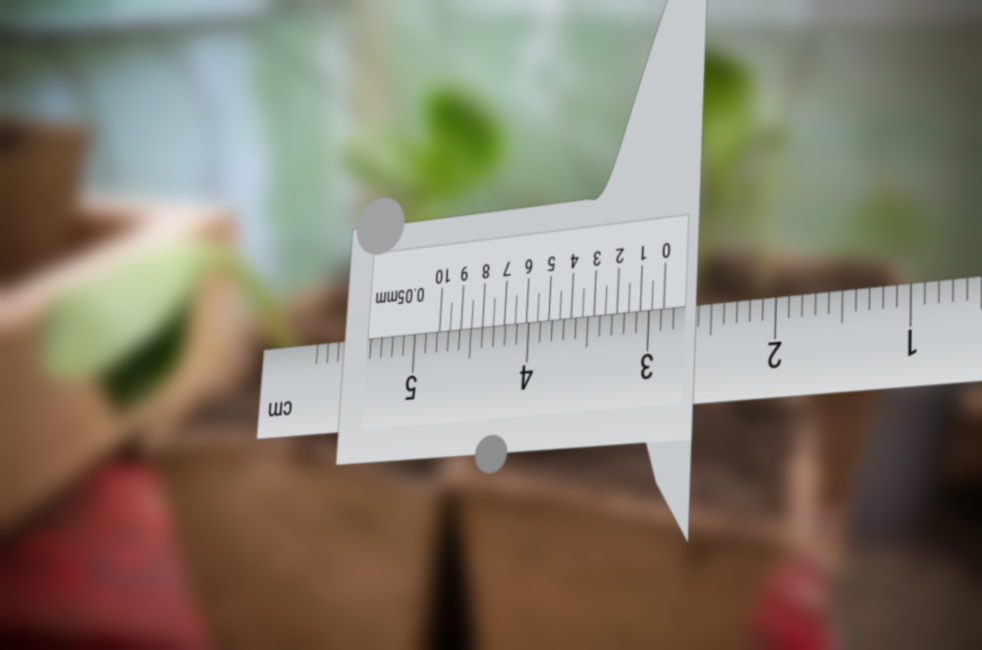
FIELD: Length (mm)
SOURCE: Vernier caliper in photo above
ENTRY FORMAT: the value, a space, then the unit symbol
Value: 28.8 mm
